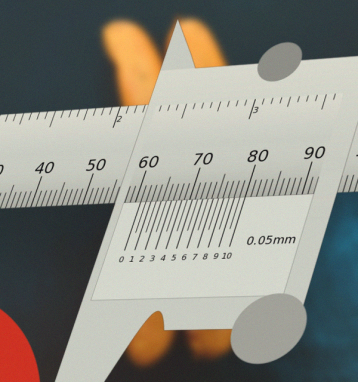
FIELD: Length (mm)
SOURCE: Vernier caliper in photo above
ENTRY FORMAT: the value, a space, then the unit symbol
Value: 61.0 mm
